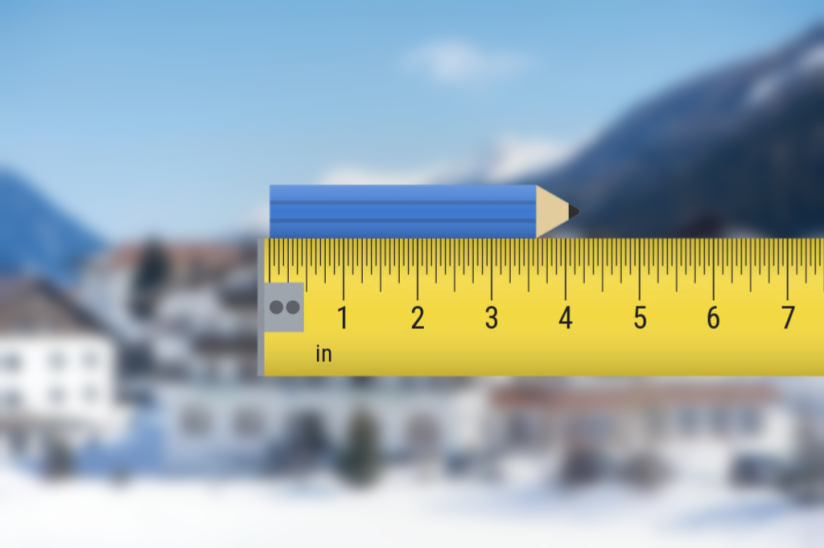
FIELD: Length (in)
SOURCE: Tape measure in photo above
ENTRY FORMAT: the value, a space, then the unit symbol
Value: 4.1875 in
